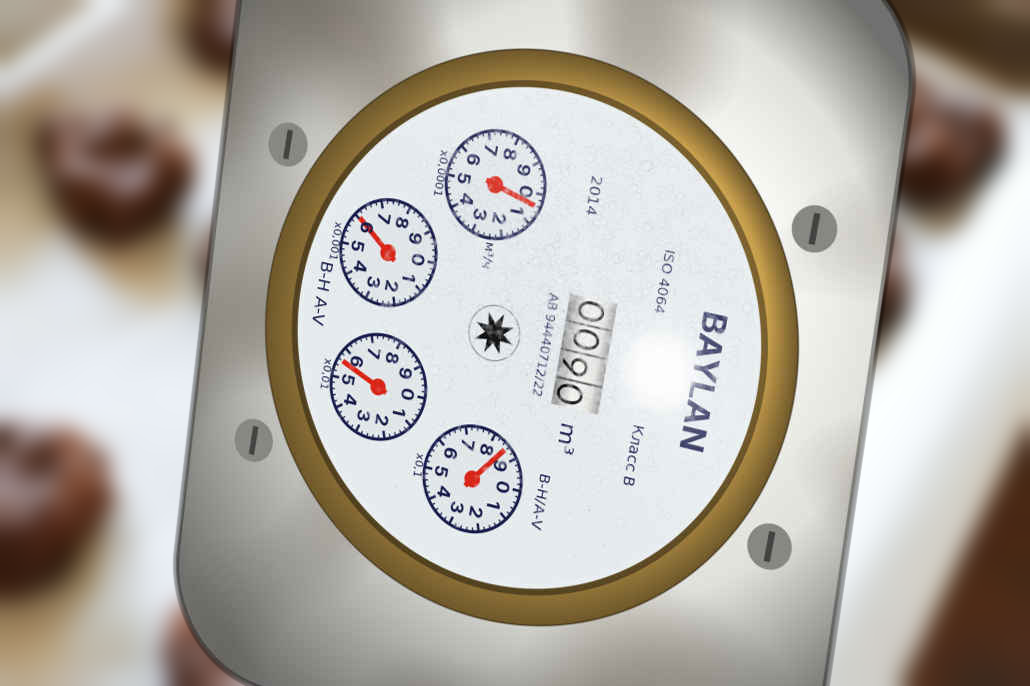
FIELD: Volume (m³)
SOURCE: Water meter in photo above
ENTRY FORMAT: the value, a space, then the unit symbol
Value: 89.8560 m³
